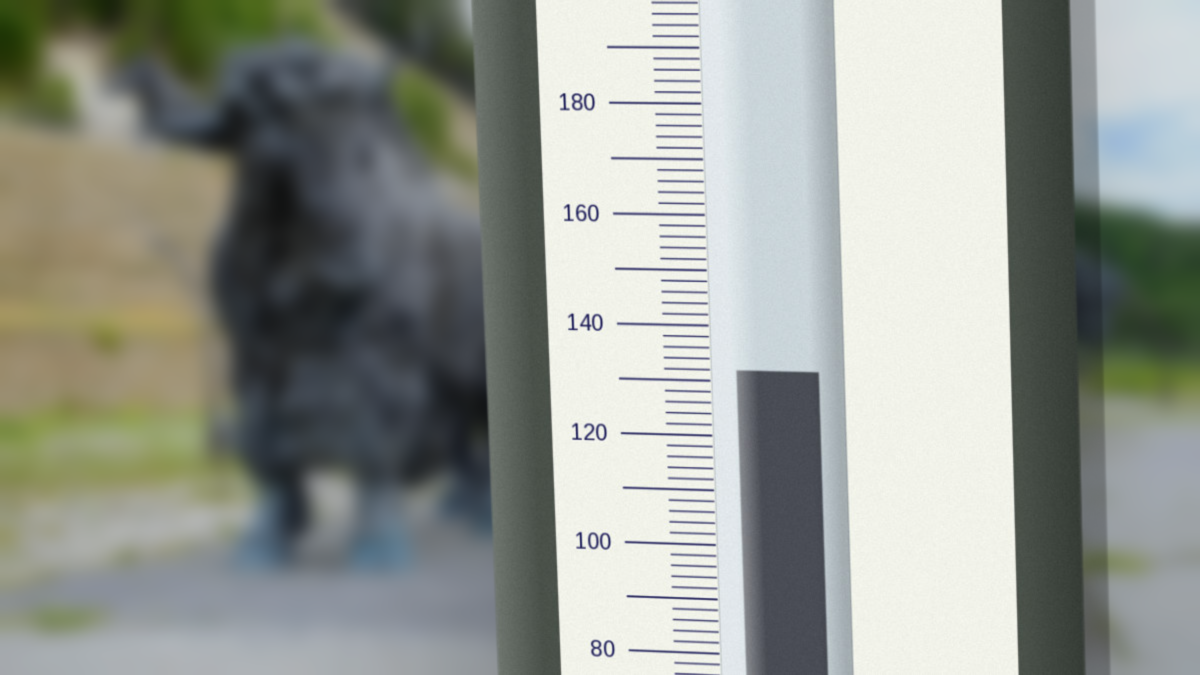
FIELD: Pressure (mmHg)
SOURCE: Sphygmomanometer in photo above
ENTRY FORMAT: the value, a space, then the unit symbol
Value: 132 mmHg
